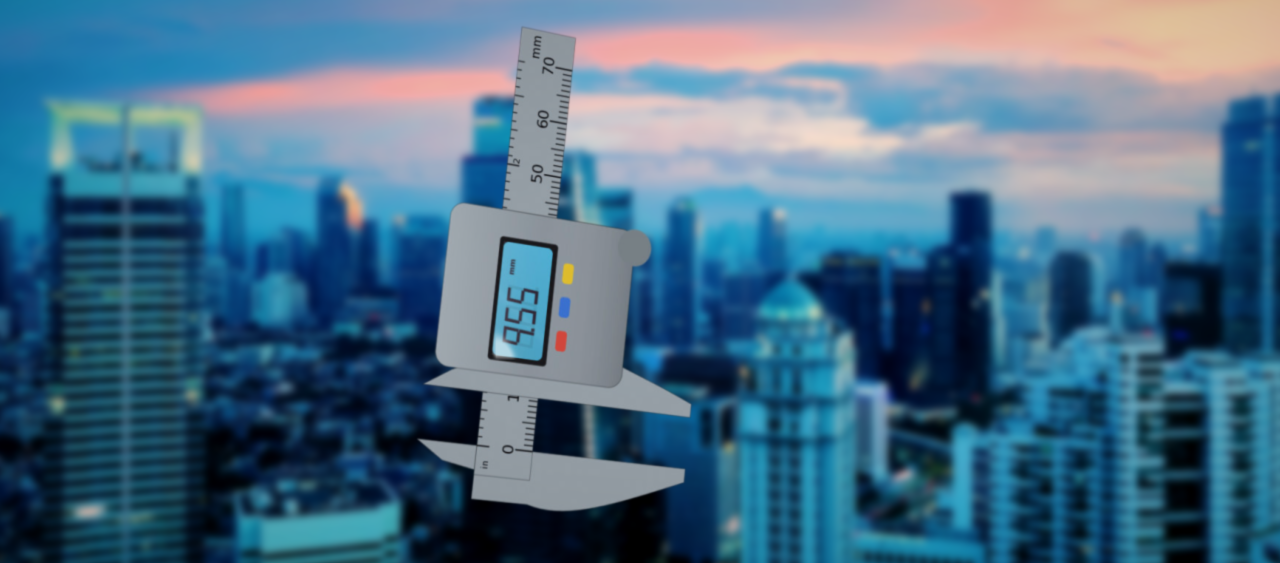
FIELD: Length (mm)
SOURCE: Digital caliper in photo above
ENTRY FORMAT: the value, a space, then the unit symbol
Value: 9.55 mm
